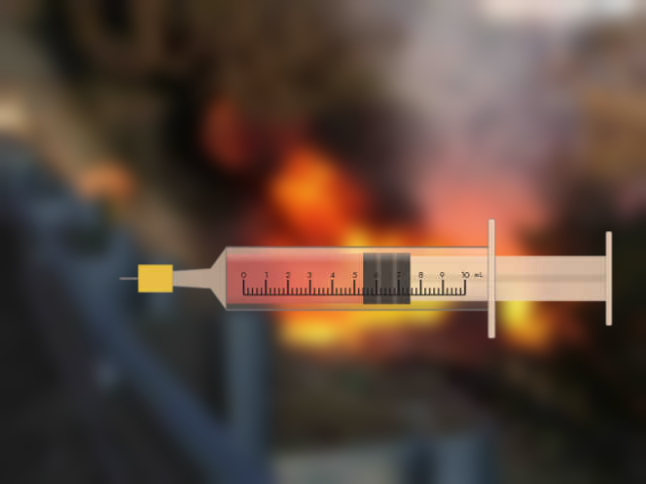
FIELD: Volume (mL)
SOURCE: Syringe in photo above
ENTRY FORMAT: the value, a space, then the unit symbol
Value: 5.4 mL
